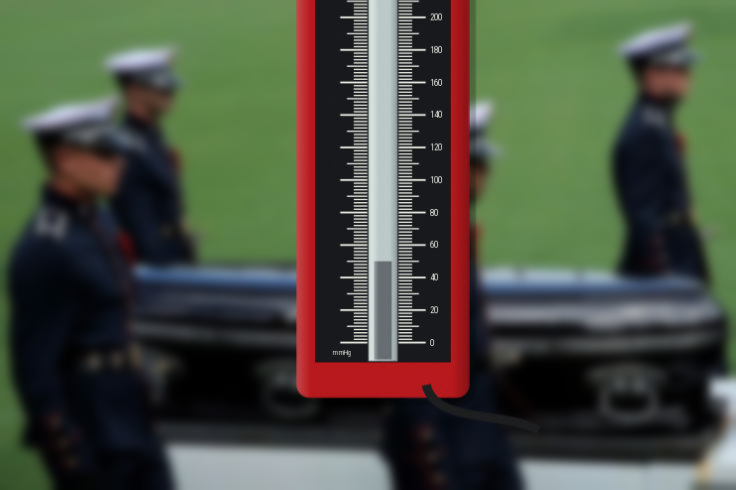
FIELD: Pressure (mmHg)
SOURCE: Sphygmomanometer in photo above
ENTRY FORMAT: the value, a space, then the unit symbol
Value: 50 mmHg
